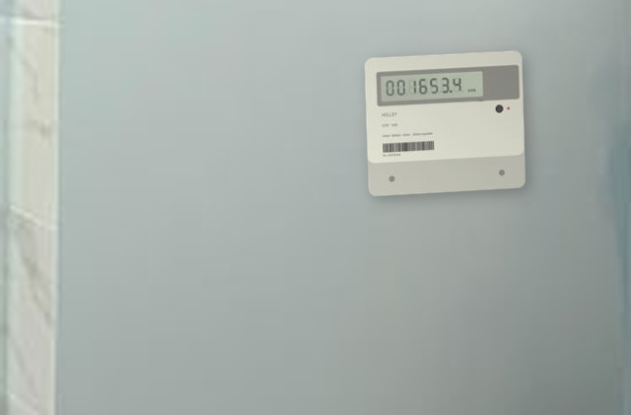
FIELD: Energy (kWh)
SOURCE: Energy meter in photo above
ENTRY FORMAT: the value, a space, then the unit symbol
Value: 1653.4 kWh
